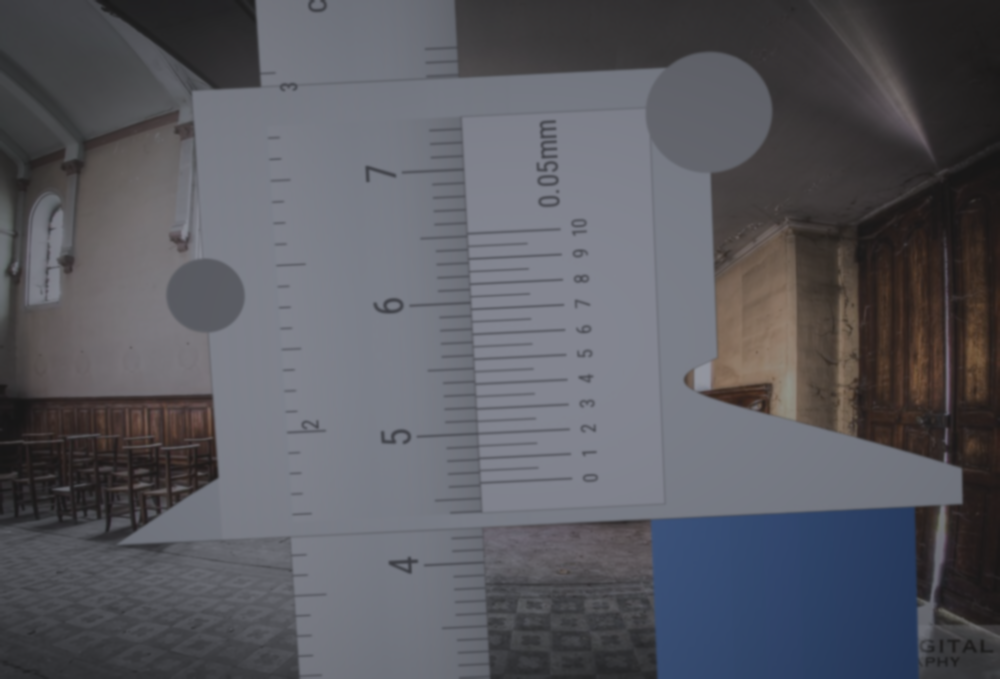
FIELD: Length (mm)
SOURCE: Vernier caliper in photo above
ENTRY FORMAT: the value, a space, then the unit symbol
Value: 46.2 mm
